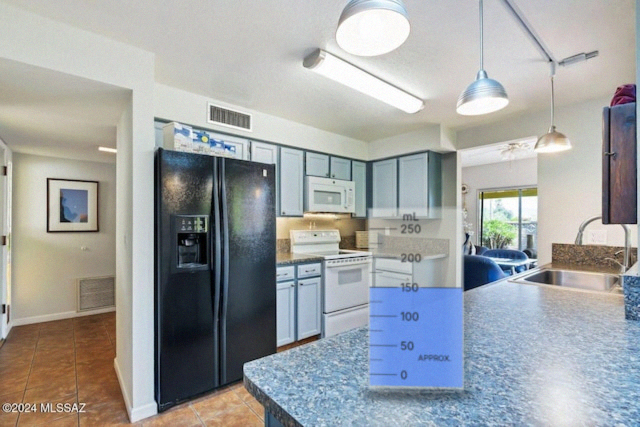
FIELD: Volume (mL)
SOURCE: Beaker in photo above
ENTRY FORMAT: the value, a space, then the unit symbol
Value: 150 mL
